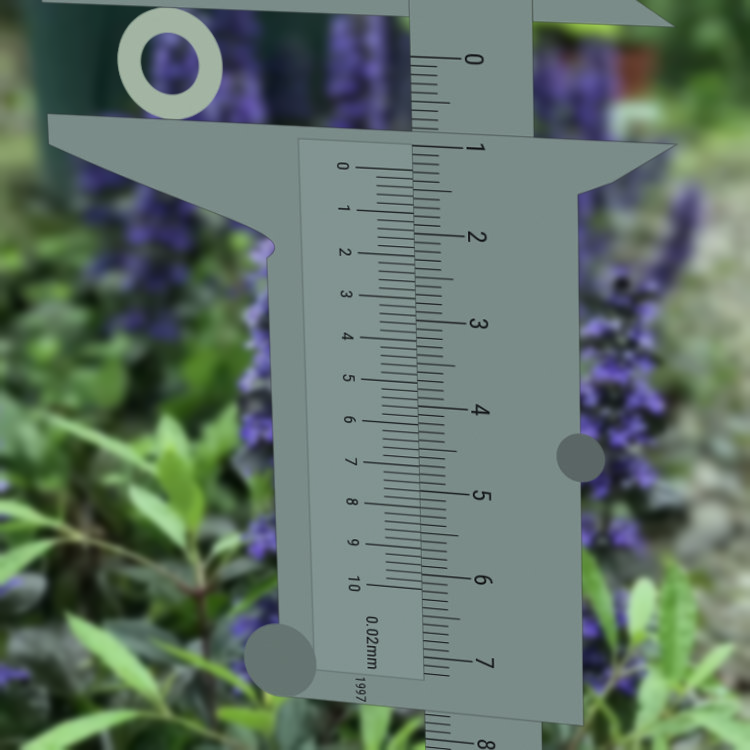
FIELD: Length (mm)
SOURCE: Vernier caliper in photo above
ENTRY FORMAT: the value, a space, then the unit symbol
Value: 12.8 mm
